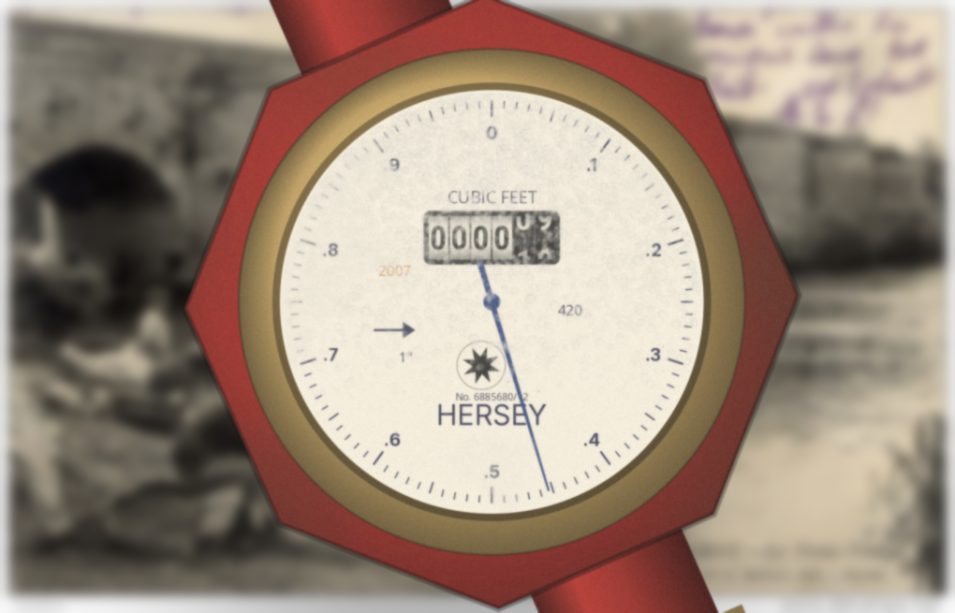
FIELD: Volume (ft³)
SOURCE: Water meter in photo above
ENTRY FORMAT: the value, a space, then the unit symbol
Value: 9.45 ft³
